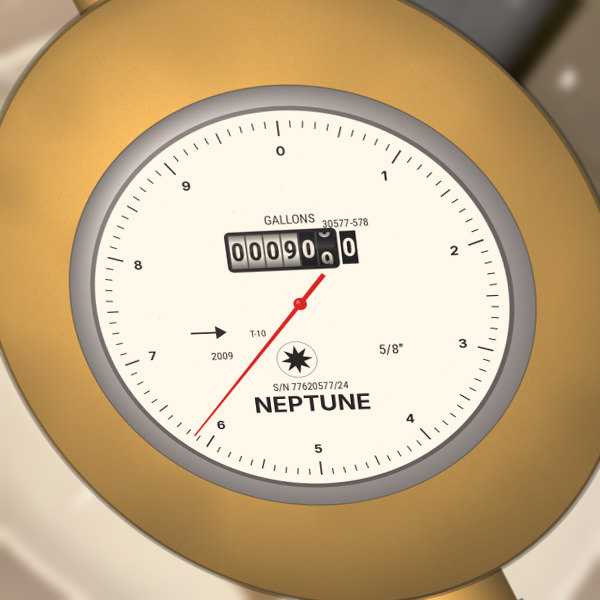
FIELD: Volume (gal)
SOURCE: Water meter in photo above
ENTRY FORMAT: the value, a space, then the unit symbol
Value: 9086.1 gal
